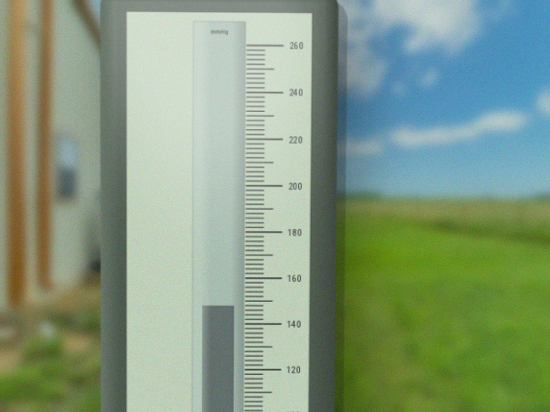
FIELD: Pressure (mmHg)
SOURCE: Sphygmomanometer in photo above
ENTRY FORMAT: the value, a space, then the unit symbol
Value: 148 mmHg
